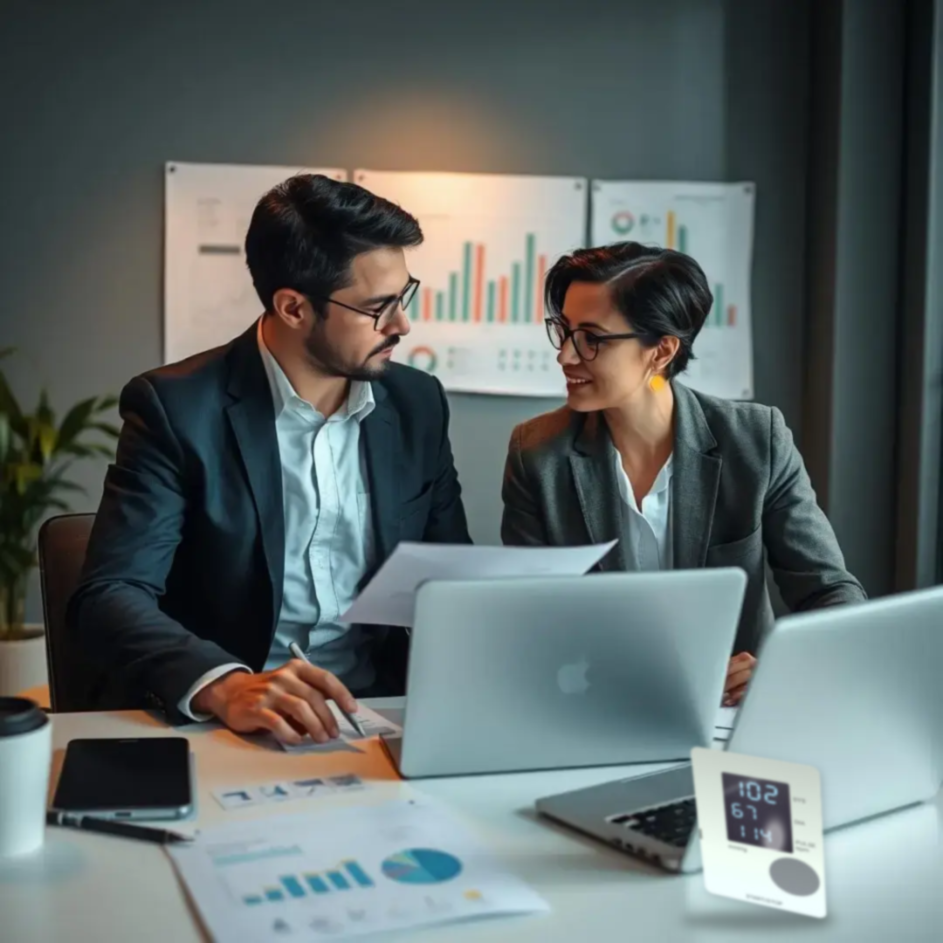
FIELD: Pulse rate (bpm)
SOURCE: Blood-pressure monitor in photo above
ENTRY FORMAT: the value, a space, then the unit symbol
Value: 114 bpm
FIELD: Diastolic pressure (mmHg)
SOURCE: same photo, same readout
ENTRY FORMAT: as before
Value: 67 mmHg
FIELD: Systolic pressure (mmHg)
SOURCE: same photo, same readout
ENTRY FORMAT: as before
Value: 102 mmHg
